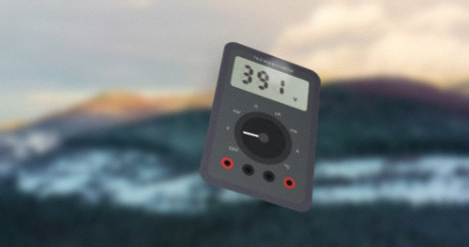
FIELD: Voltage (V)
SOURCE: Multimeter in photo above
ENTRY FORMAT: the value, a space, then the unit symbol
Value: 391 V
